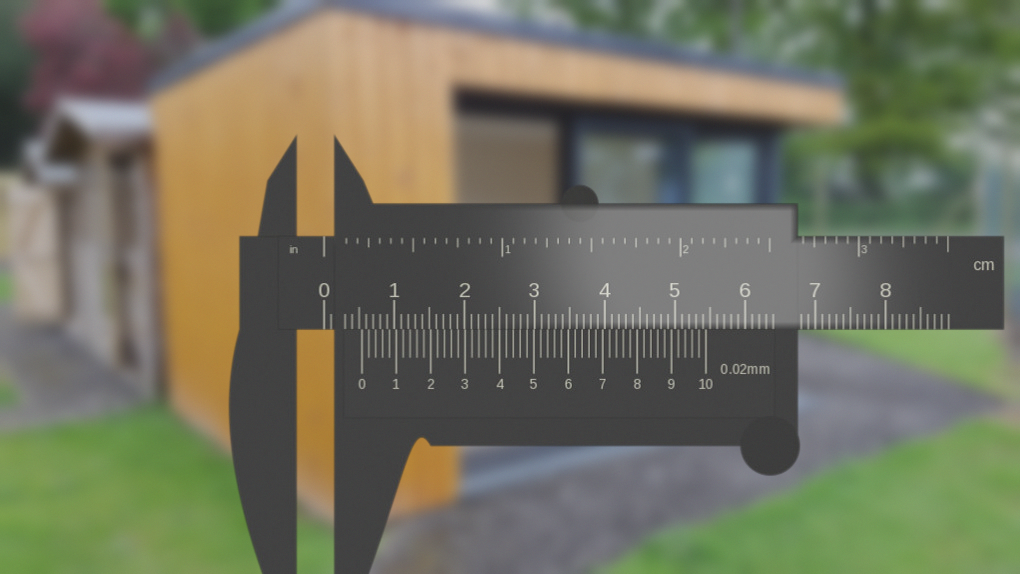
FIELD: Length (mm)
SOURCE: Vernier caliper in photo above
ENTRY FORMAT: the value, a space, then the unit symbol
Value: 5.4 mm
